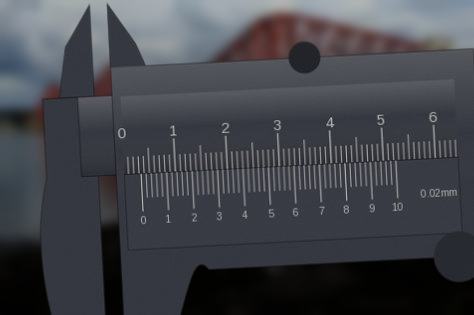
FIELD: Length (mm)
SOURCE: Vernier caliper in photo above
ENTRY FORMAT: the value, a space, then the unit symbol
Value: 3.4 mm
